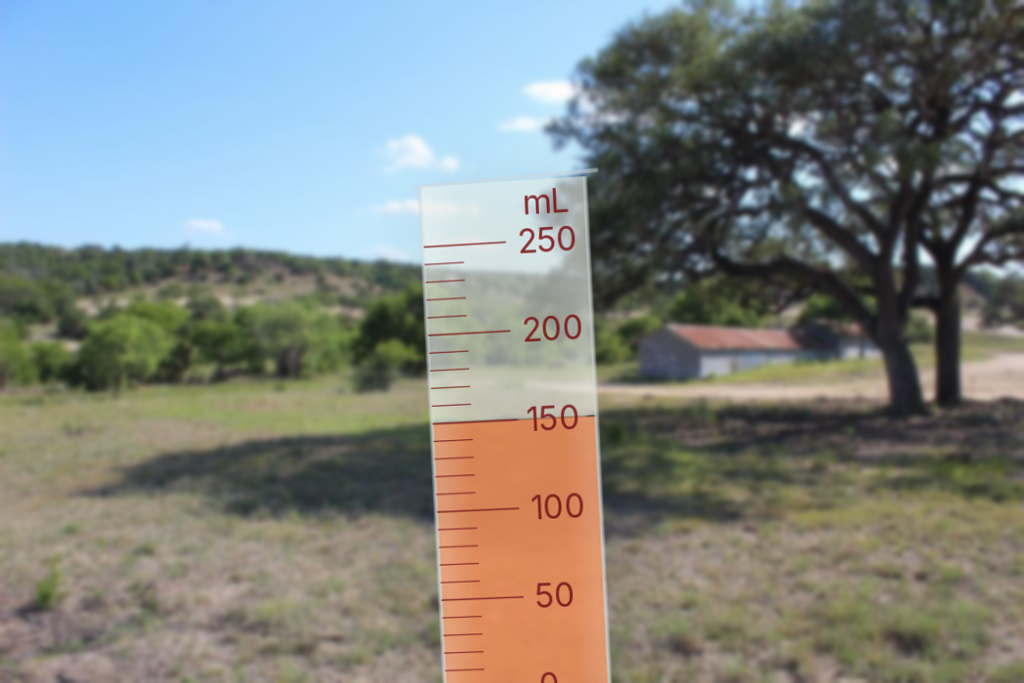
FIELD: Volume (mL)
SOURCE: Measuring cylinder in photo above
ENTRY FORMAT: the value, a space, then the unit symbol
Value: 150 mL
